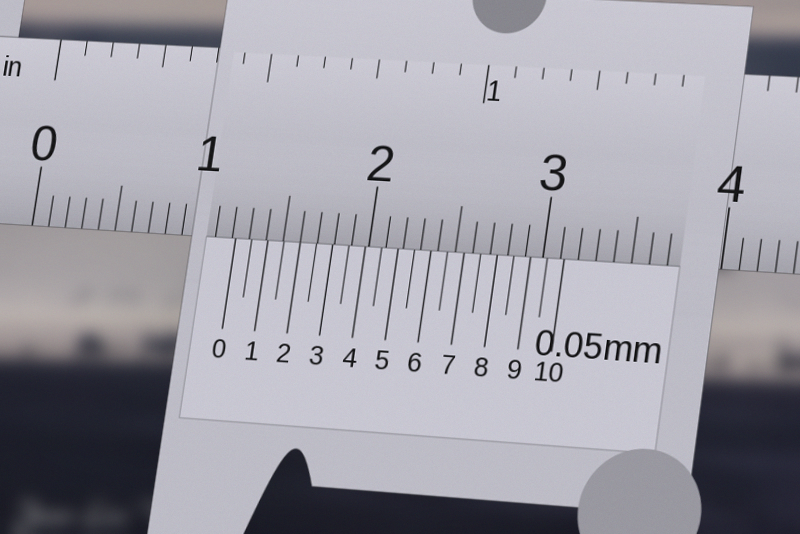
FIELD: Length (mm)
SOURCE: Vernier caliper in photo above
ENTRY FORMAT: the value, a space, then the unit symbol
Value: 12.2 mm
